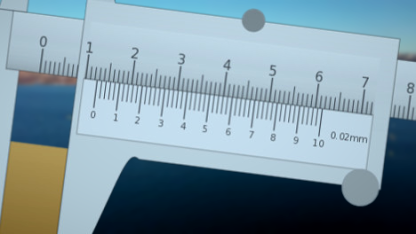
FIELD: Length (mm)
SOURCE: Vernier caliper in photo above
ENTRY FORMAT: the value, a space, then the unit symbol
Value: 12.5 mm
